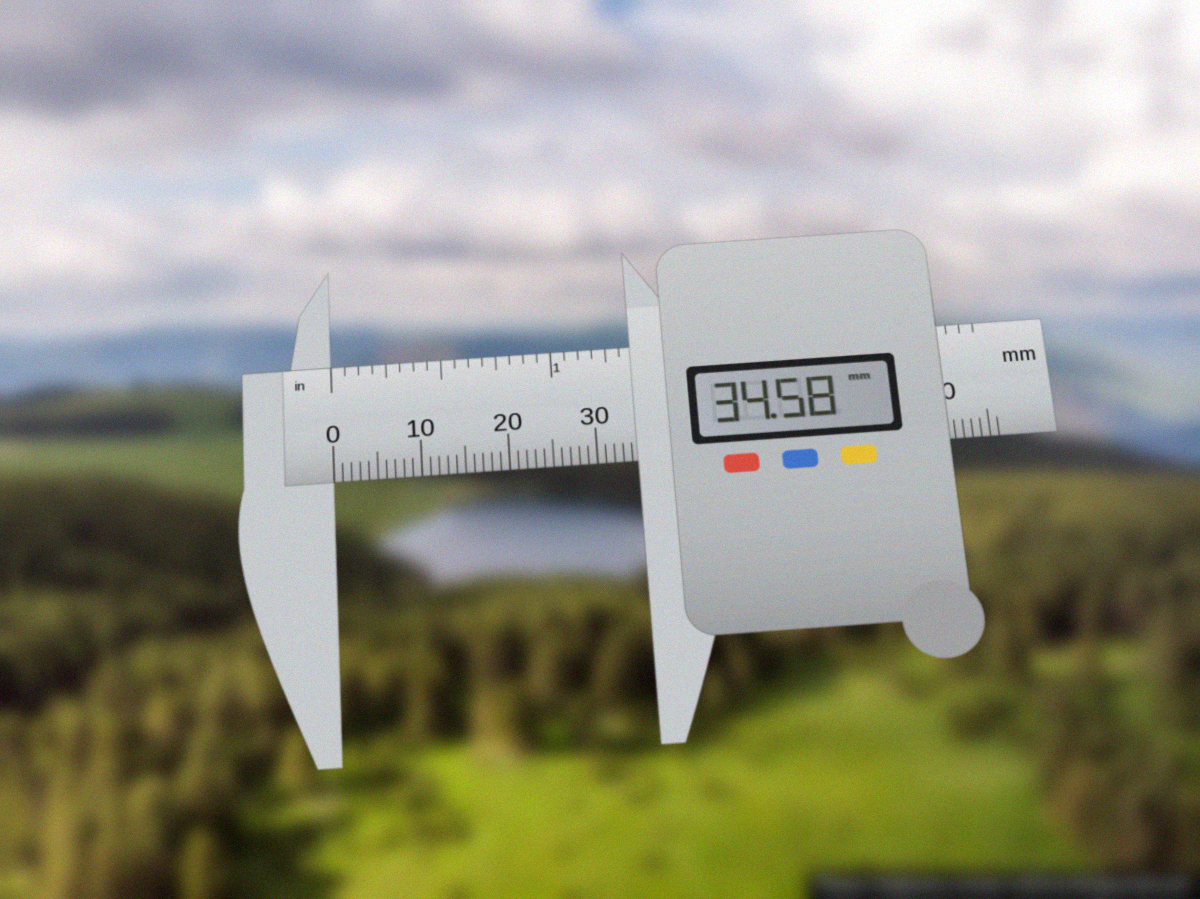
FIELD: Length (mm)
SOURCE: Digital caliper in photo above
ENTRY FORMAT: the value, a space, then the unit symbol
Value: 34.58 mm
